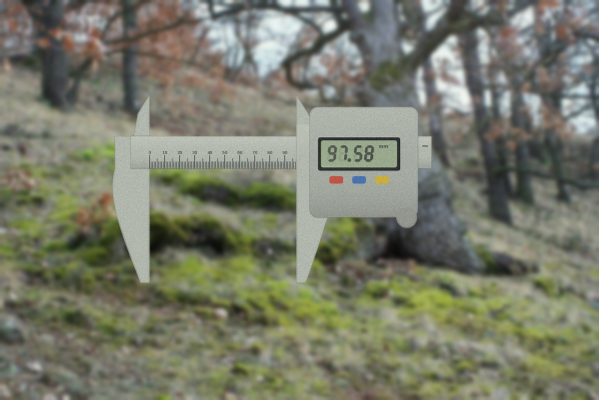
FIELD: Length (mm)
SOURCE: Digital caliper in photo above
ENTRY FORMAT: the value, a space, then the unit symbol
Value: 97.58 mm
